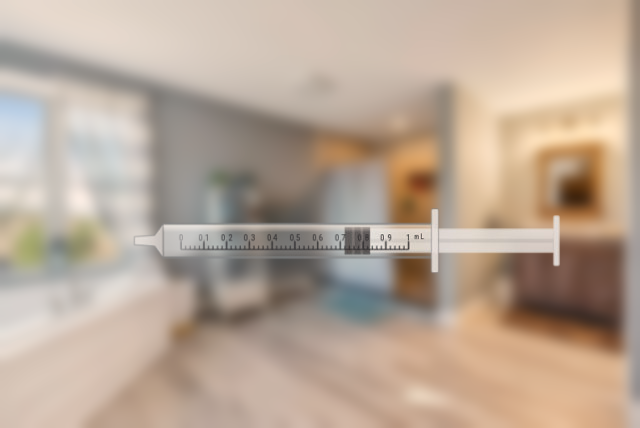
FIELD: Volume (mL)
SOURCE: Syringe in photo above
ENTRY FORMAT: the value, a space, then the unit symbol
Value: 0.72 mL
